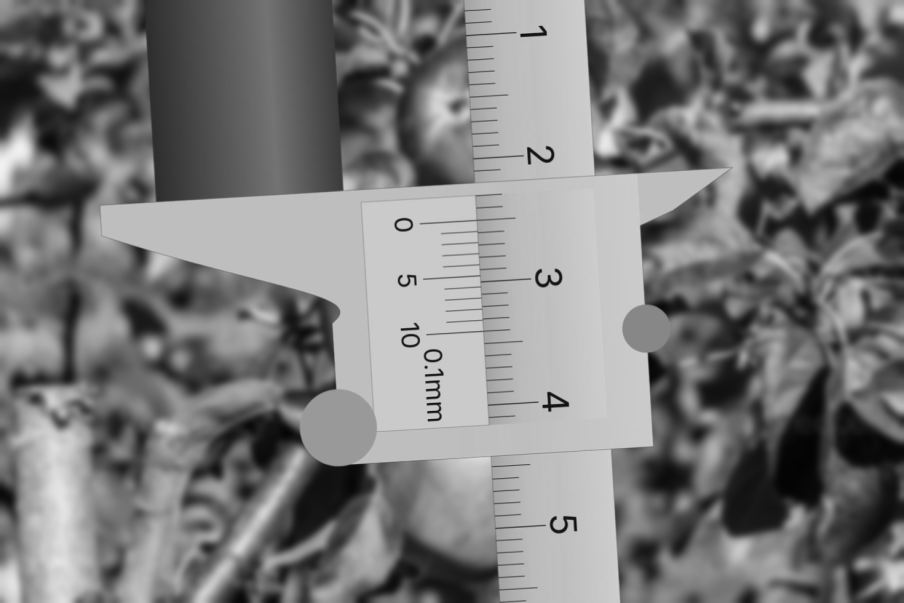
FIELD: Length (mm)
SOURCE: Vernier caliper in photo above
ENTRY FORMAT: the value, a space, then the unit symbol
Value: 25.0 mm
